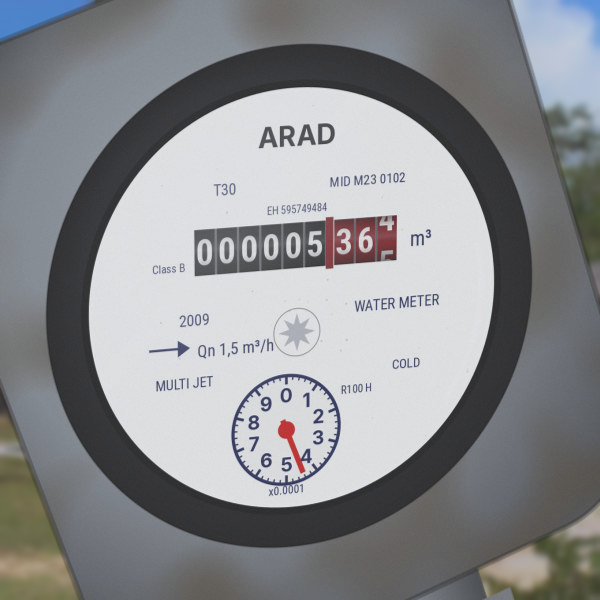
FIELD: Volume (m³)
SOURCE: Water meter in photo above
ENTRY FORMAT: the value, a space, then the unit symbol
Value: 5.3644 m³
